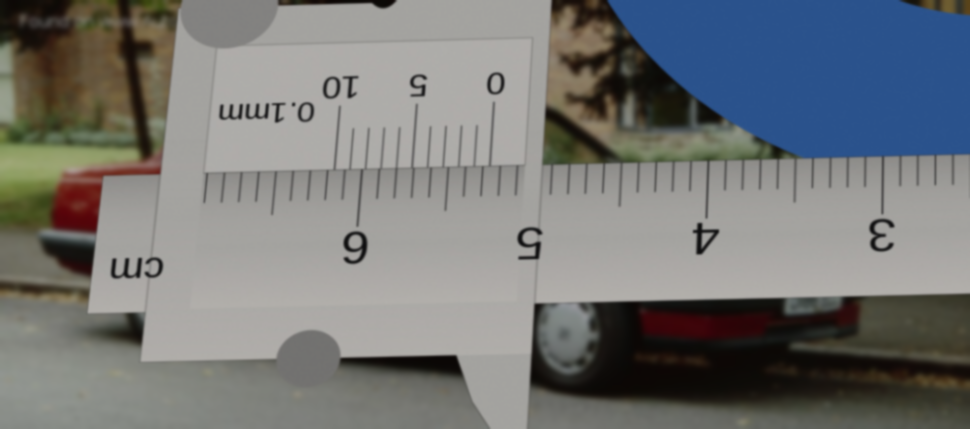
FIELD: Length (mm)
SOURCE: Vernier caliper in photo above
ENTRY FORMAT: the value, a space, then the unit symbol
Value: 52.6 mm
